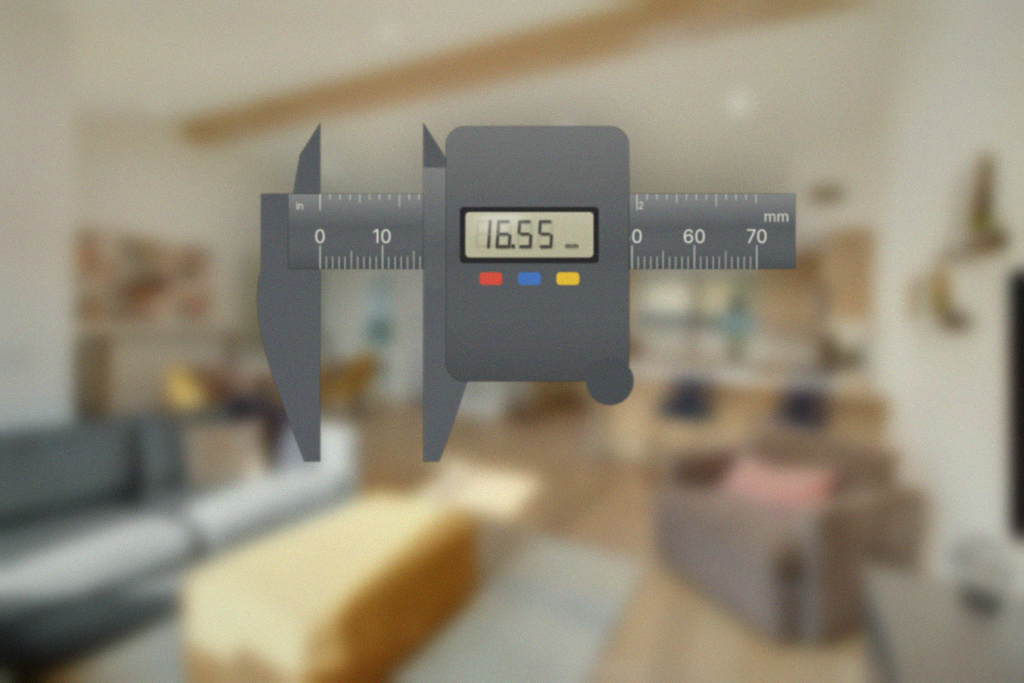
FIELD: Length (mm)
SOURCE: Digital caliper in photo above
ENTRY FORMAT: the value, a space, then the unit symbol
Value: 16.55 mm
